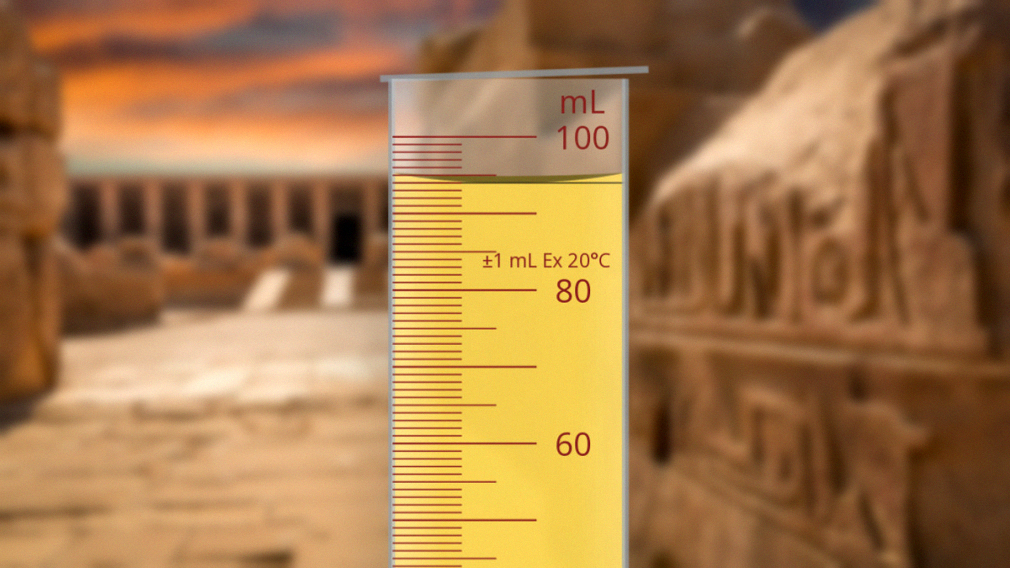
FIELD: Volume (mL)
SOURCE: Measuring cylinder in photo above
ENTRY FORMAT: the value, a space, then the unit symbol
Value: 94 mL
